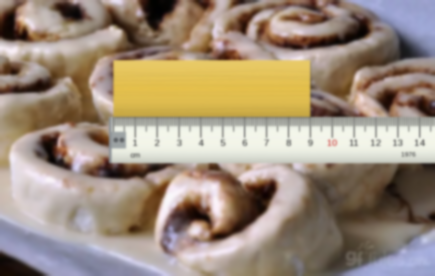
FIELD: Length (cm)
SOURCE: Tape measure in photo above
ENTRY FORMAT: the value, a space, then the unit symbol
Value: 9 cm
